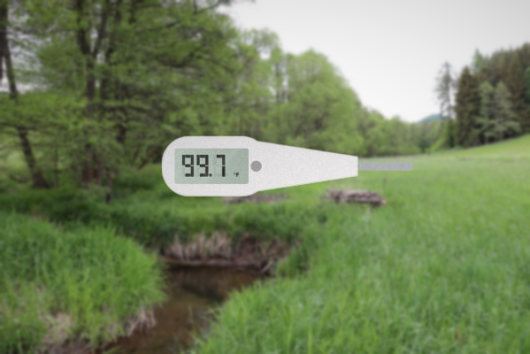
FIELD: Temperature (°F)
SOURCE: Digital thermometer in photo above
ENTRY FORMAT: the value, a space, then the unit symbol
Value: 99.7 °F
